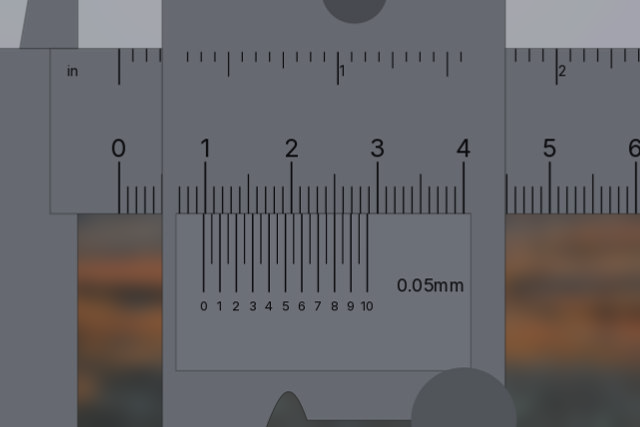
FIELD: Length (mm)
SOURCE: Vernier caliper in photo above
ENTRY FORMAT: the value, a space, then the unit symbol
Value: 9.8 mm
